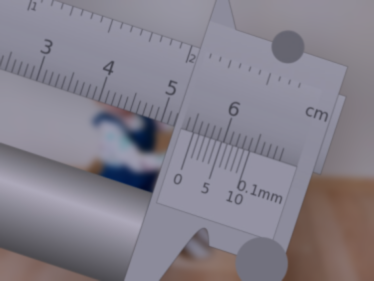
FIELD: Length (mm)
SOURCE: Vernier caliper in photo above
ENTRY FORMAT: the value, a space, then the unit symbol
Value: 55.2 mm
